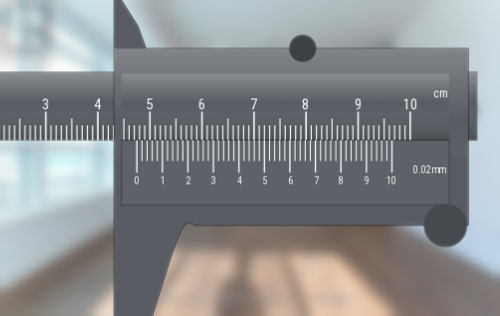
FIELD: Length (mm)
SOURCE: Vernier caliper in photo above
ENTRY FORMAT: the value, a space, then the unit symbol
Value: 47.5 mm
